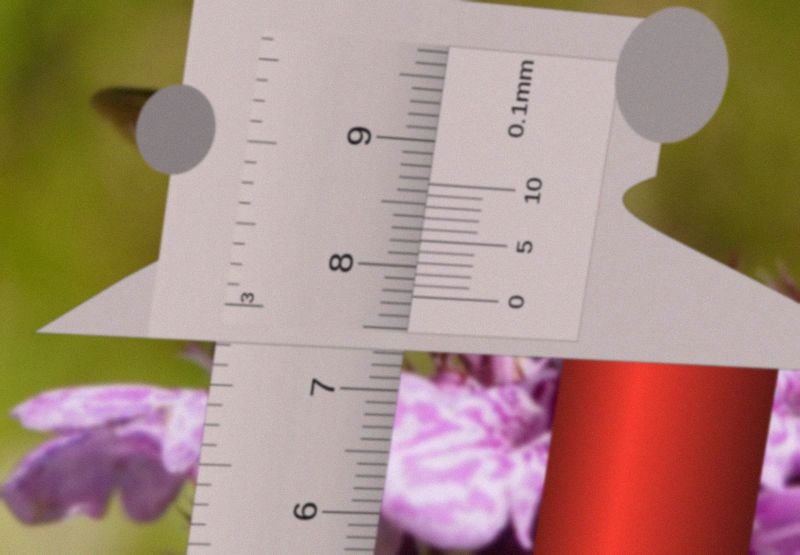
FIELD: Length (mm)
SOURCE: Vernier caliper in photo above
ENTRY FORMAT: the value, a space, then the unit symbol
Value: 77.6 mm
